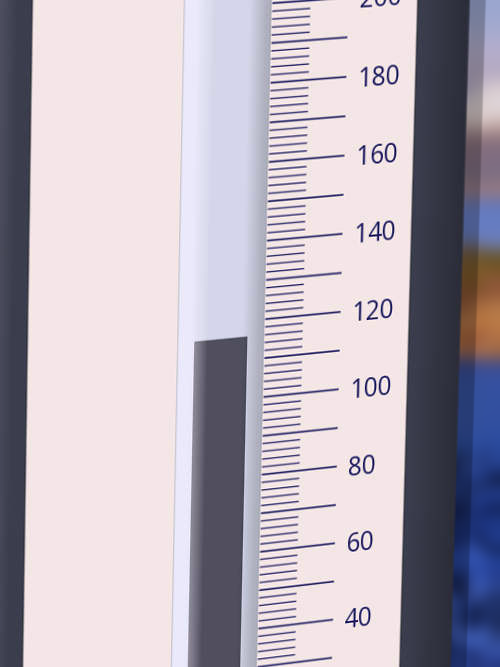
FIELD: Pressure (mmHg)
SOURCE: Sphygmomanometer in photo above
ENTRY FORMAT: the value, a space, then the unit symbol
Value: 116 mmHg
